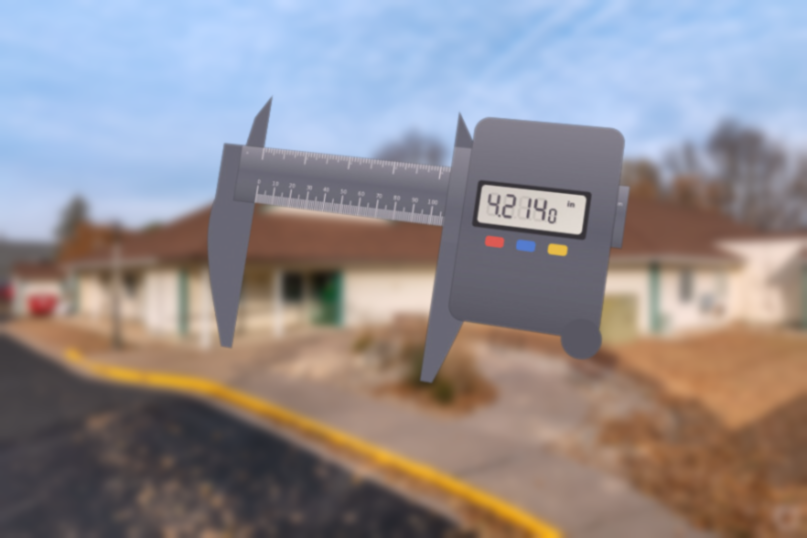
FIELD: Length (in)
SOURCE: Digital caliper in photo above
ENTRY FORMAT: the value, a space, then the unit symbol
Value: 4.2140 in
